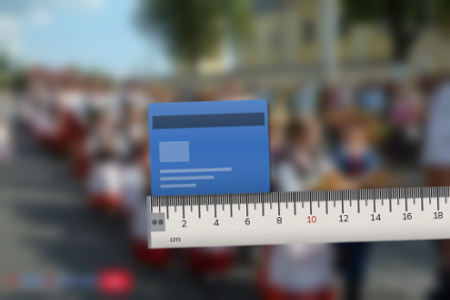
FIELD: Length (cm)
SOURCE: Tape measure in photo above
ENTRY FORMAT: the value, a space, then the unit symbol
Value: 7.5 cm
